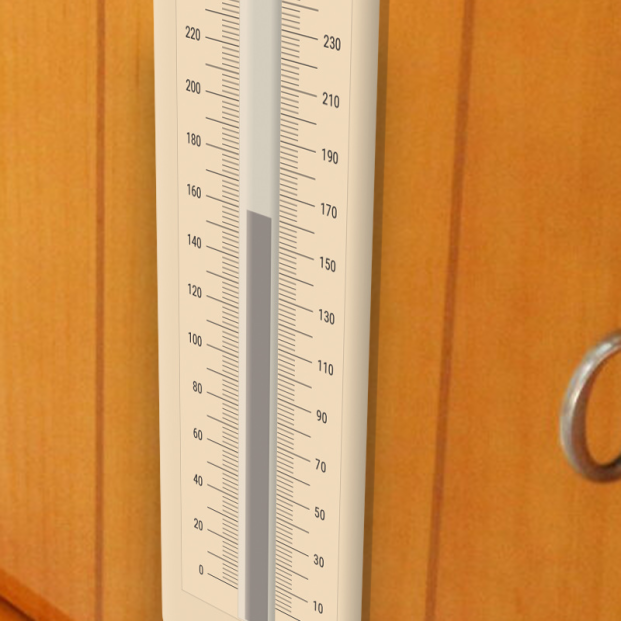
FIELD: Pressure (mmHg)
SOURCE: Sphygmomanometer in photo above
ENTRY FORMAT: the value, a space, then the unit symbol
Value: 160 mmHg
